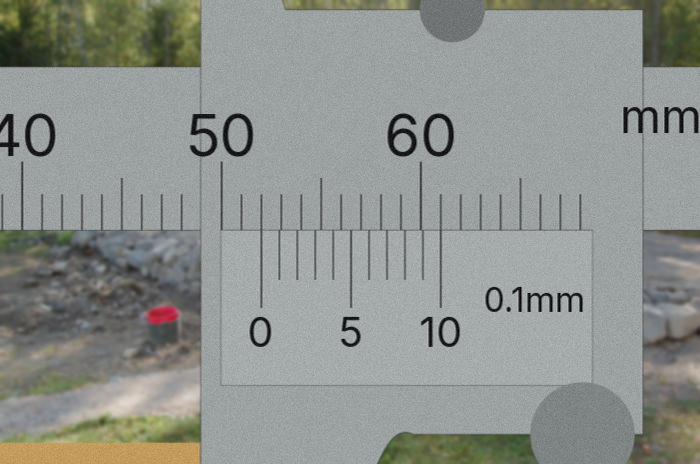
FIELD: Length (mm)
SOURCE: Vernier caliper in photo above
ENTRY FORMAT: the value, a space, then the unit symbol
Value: 52.0 mm
